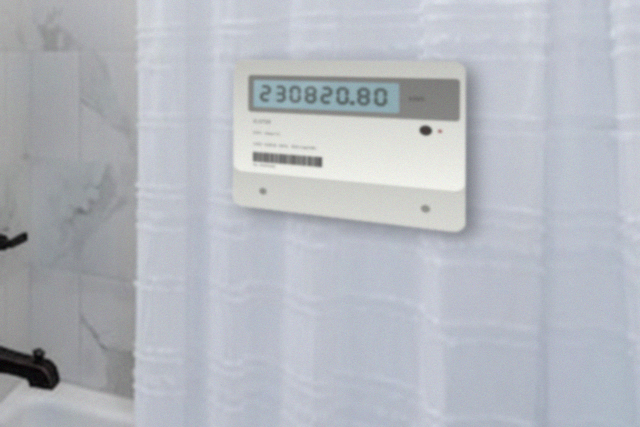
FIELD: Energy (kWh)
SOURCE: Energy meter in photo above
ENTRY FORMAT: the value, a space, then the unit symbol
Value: 230820.80 kWh
